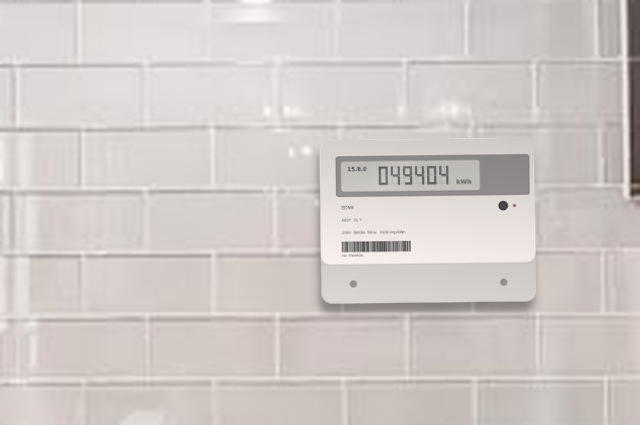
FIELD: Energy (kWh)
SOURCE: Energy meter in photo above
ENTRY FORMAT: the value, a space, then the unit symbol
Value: 49404 kWh
